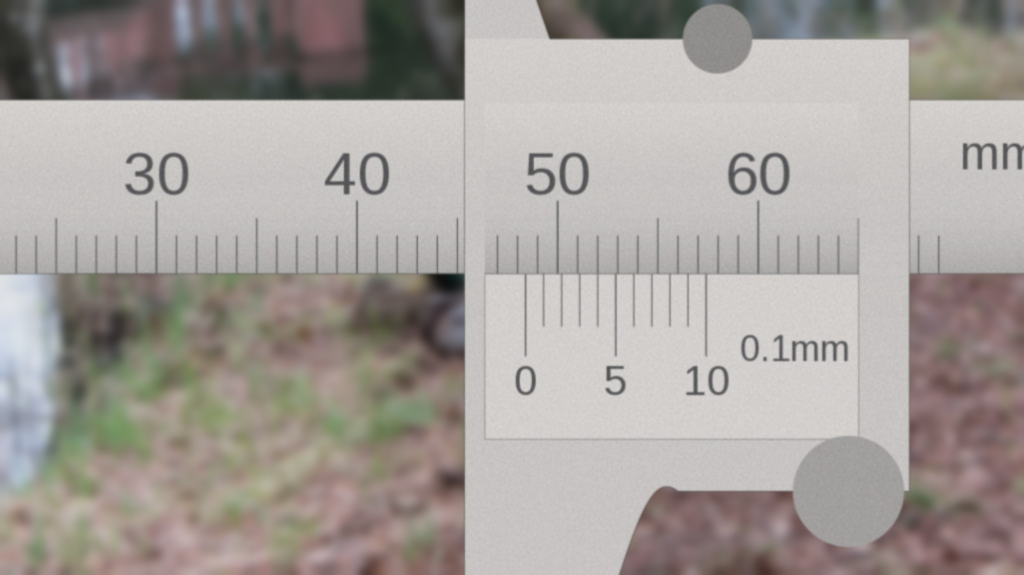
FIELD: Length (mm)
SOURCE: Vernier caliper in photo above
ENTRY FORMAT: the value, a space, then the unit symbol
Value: 48.4 mm
